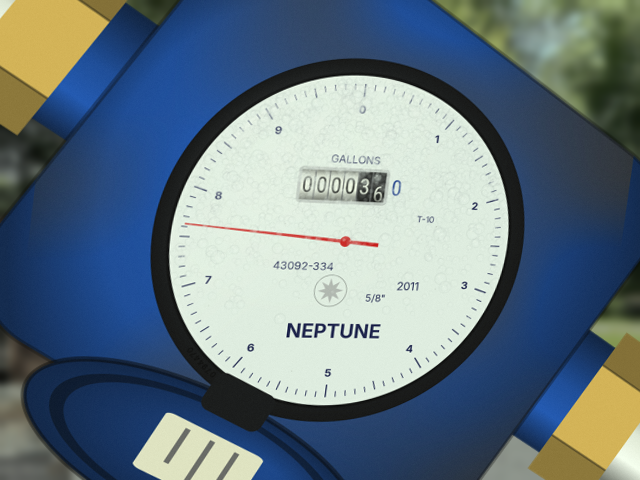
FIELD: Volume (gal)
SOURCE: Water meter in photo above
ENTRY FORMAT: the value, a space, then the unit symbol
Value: 357.6 gal
